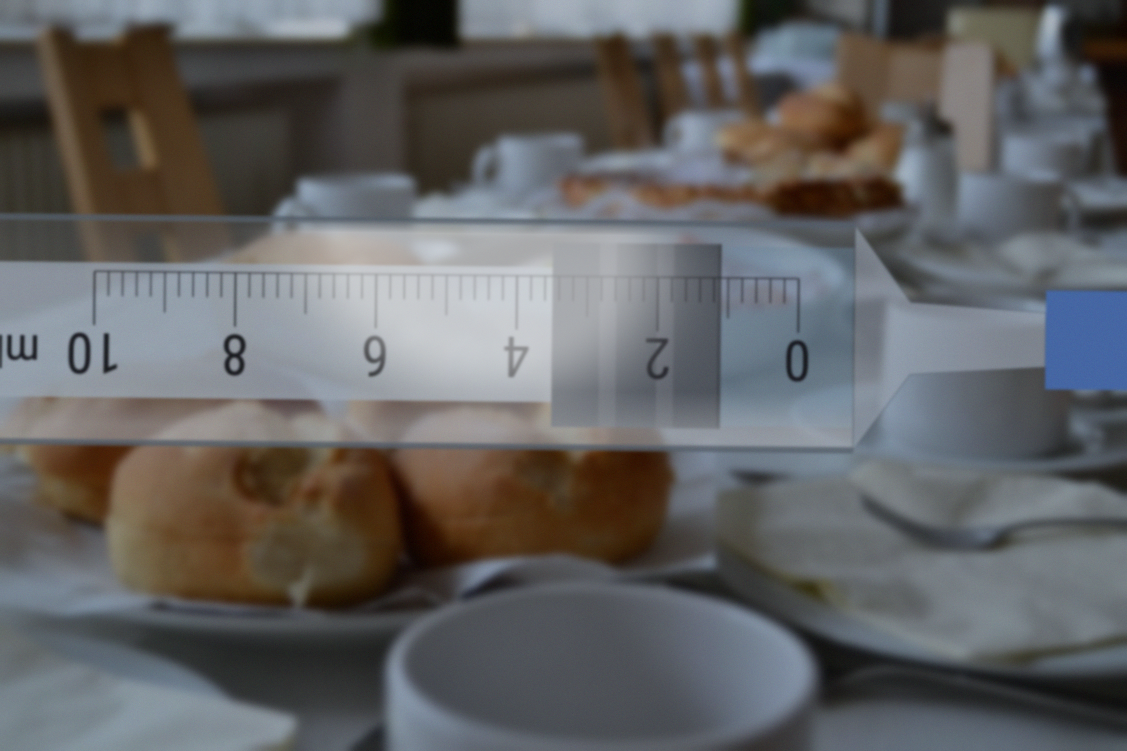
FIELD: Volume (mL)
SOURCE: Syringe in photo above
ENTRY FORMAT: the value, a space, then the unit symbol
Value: 1.1 mL
